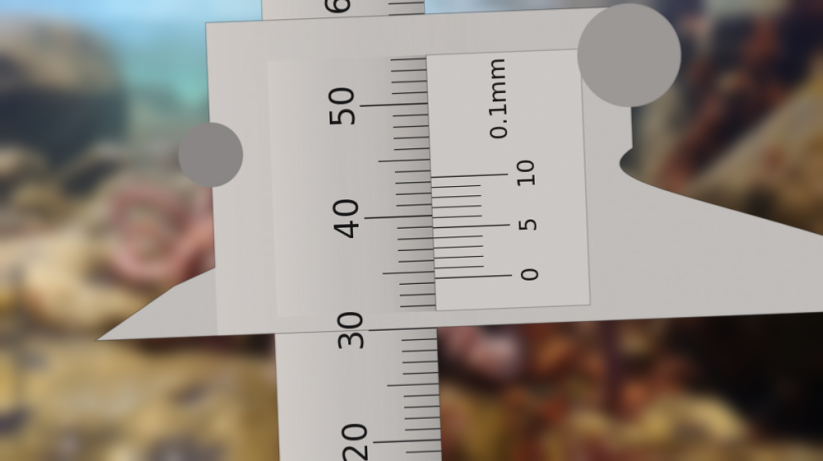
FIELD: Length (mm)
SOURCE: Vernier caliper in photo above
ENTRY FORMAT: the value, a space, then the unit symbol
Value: 34.4 mm
